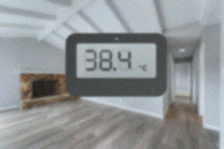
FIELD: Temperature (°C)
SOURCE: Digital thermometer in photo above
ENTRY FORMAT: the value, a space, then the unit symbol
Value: 38.4 °C
